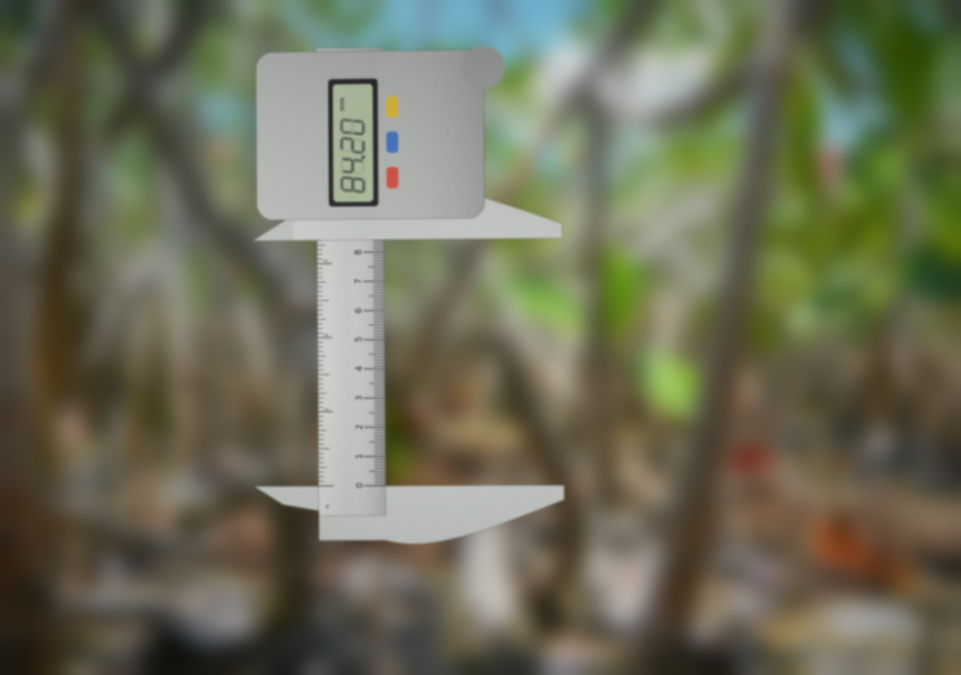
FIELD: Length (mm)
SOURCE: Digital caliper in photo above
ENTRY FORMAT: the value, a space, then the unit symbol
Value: 84.20 mm
